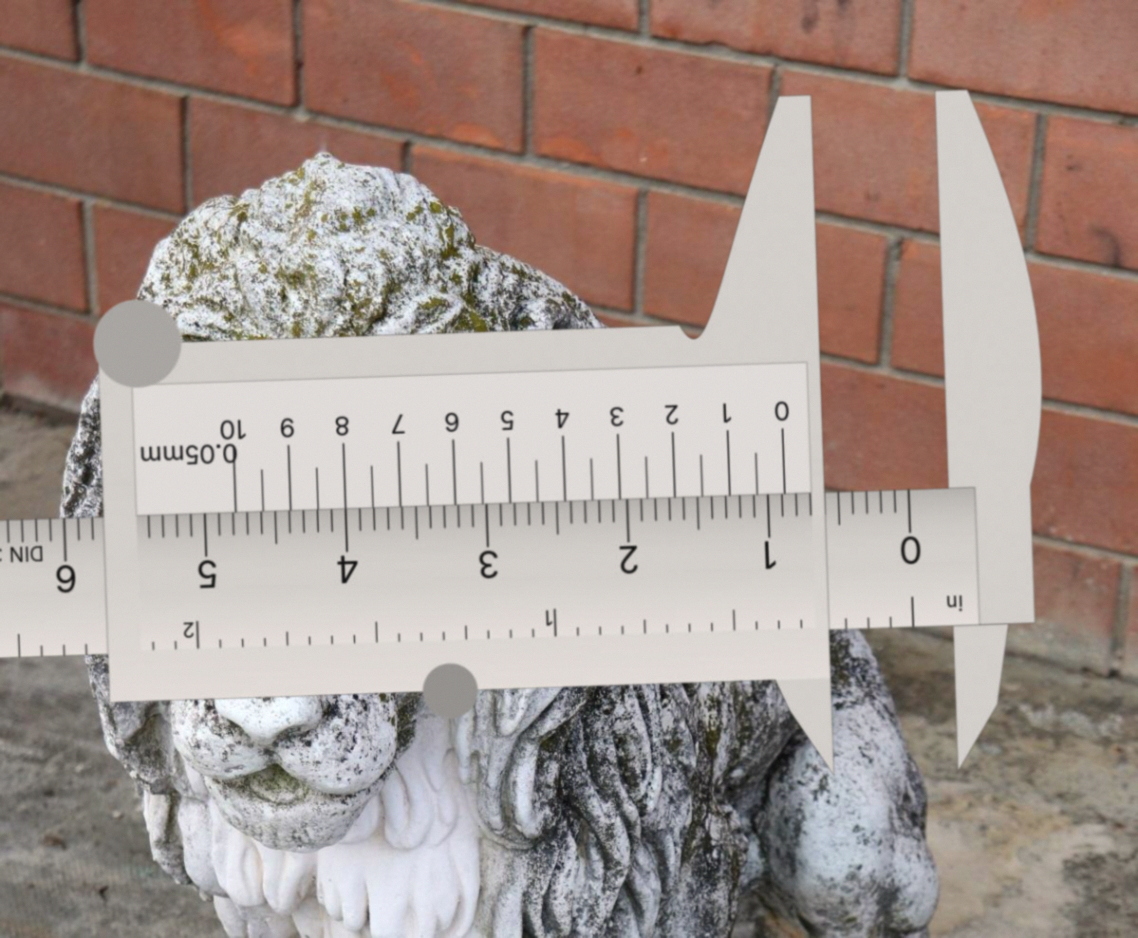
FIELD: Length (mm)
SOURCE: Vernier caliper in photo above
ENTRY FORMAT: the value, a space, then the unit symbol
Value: 8.8 mm
